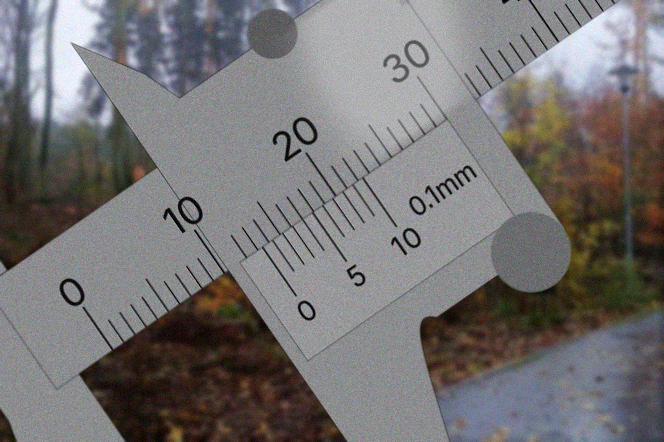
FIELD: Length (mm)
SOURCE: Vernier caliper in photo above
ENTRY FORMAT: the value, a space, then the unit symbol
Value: 13.4 mm
